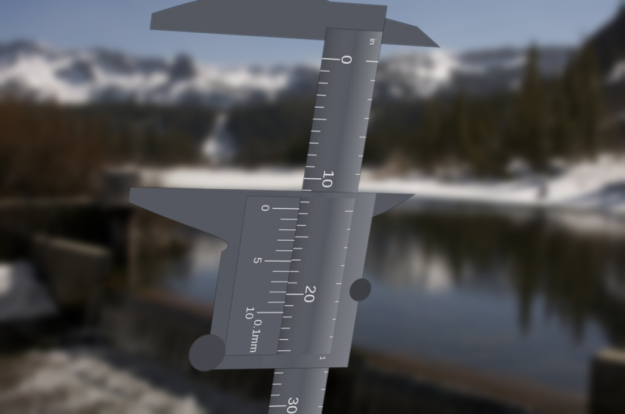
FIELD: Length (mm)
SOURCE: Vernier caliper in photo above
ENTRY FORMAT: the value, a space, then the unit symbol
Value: 12.6 mm
